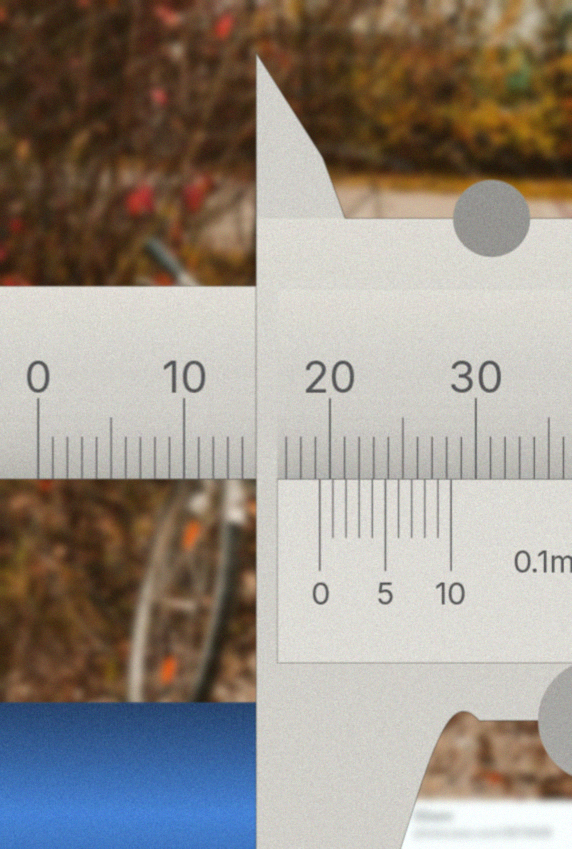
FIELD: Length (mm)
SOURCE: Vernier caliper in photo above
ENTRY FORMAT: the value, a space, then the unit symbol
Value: 19.3 mm
